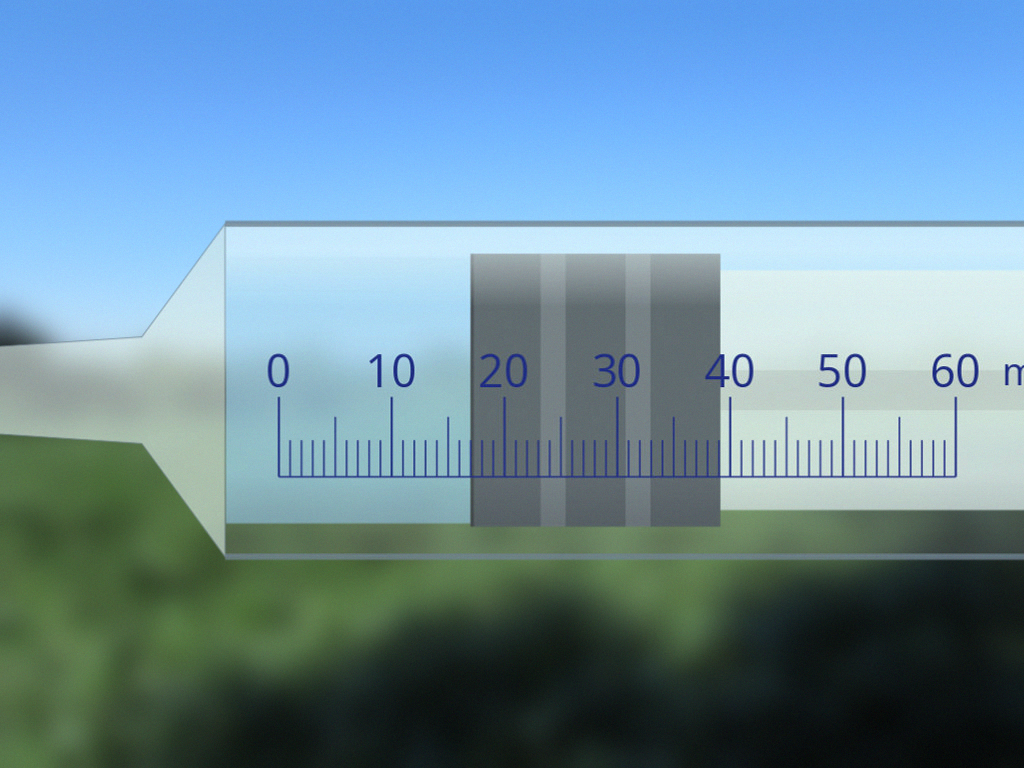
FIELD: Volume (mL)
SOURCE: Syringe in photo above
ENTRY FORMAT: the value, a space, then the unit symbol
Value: 17 mL
